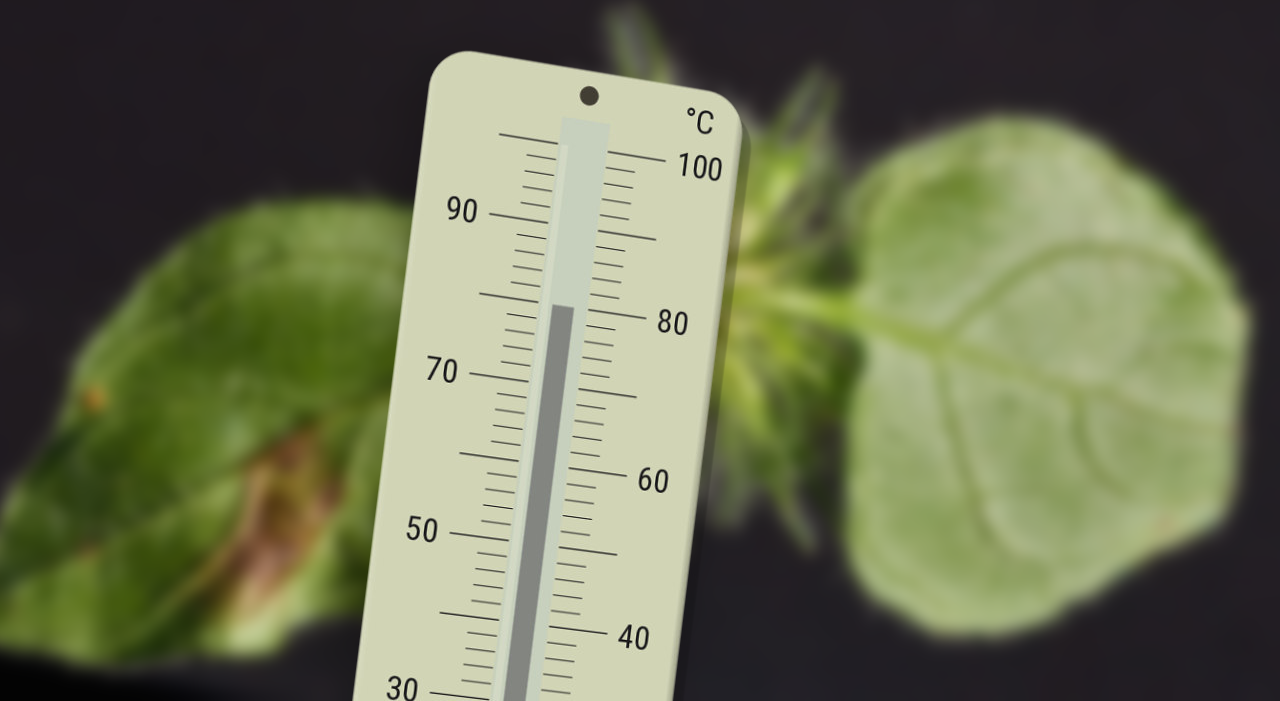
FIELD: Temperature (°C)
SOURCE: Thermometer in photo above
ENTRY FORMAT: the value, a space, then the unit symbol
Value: 80 °C
